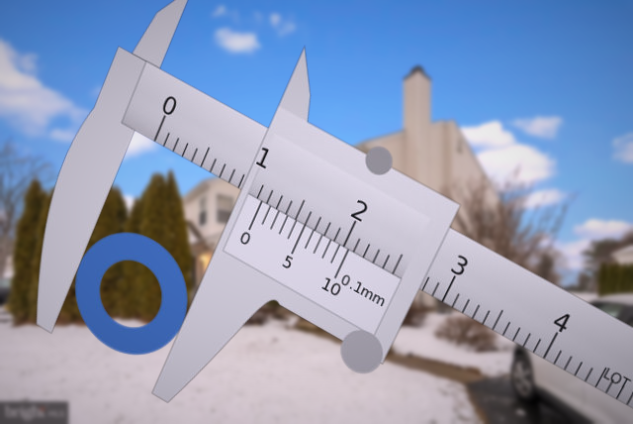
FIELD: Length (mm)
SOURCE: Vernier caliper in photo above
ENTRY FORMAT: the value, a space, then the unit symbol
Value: 11.5 mm
